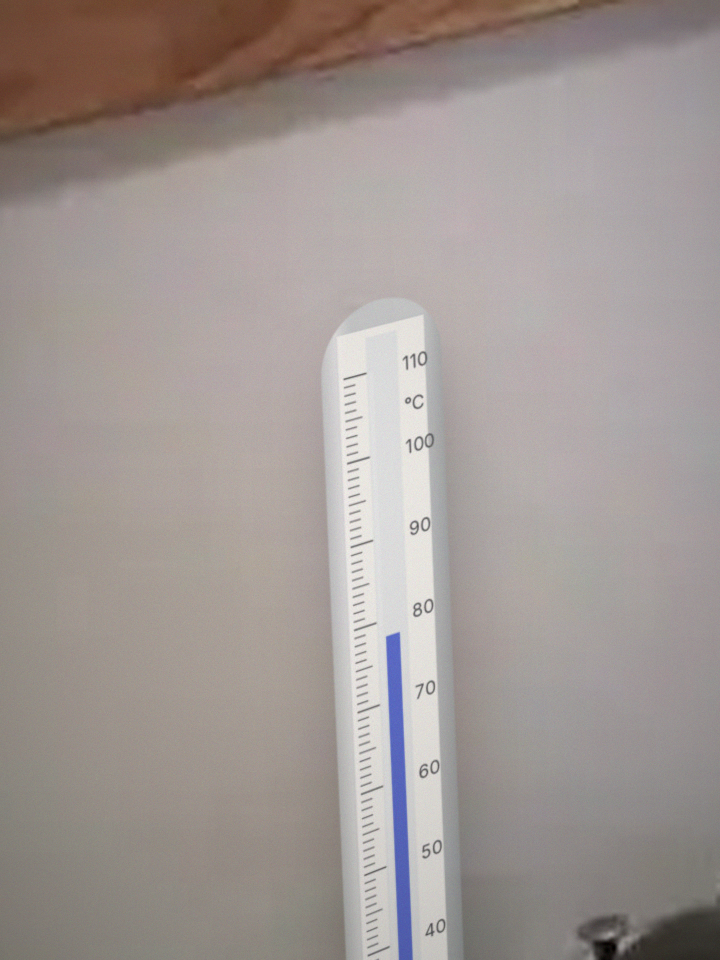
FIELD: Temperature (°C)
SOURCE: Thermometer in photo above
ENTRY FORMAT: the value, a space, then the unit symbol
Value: 78 °C
